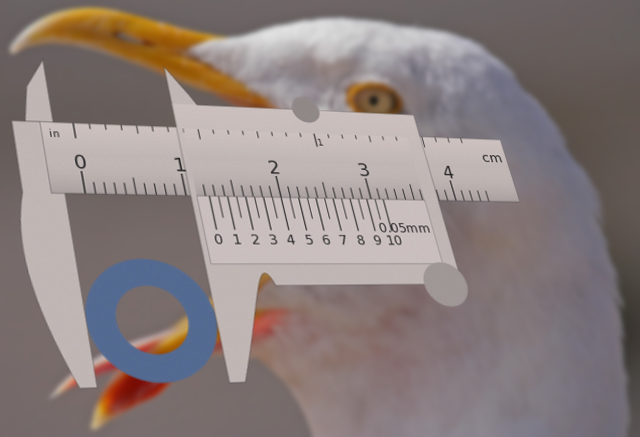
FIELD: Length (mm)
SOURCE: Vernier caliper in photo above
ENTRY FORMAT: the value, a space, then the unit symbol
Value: 12.4 mm
